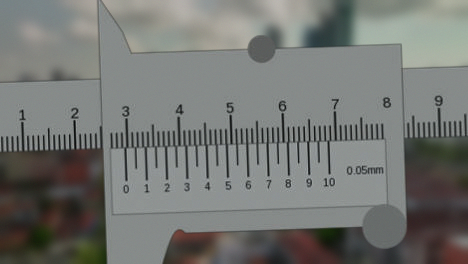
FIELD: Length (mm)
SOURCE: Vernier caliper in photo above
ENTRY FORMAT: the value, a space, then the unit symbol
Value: 29.6 mm
